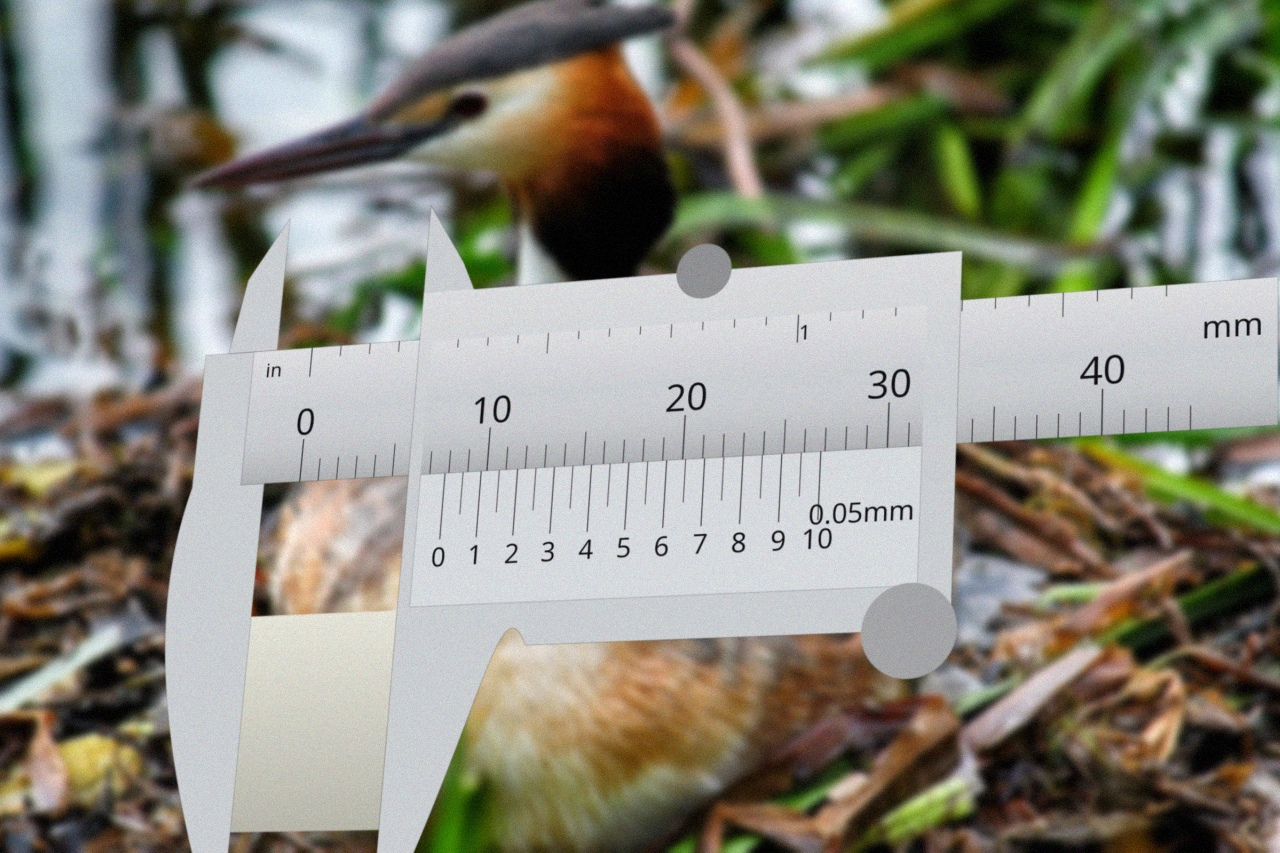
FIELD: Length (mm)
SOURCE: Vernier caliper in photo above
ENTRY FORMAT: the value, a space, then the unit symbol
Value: 7.8 mm
